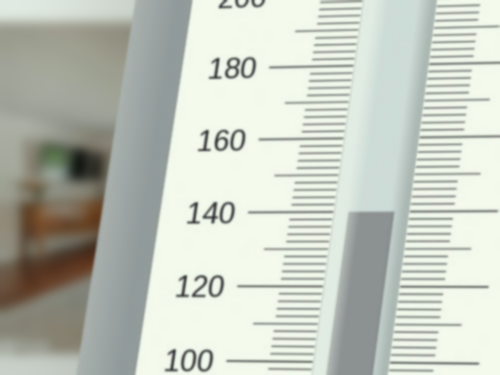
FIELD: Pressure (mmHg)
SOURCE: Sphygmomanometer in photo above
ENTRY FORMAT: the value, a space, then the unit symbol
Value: 140 mmHg
